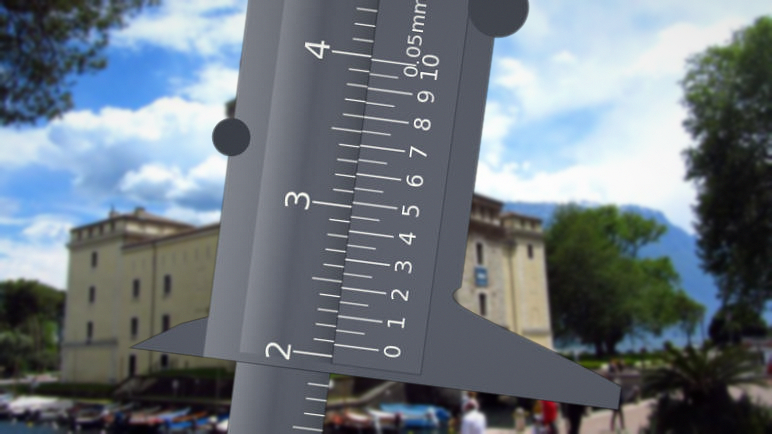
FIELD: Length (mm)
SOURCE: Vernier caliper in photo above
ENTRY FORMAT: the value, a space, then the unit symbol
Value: 20.8 mm
